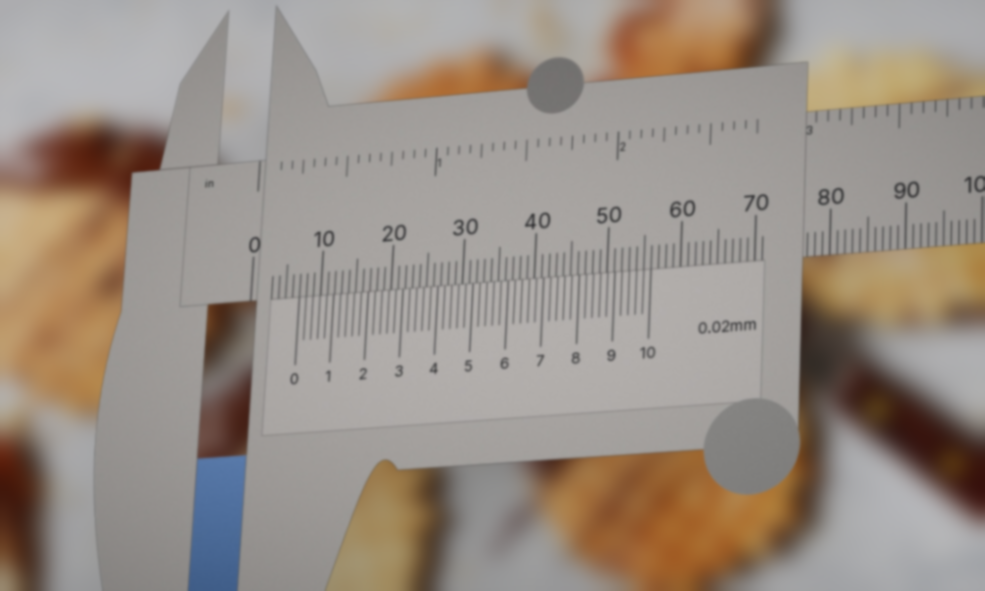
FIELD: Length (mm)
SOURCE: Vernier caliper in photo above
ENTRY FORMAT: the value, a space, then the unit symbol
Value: 7.0 mm
